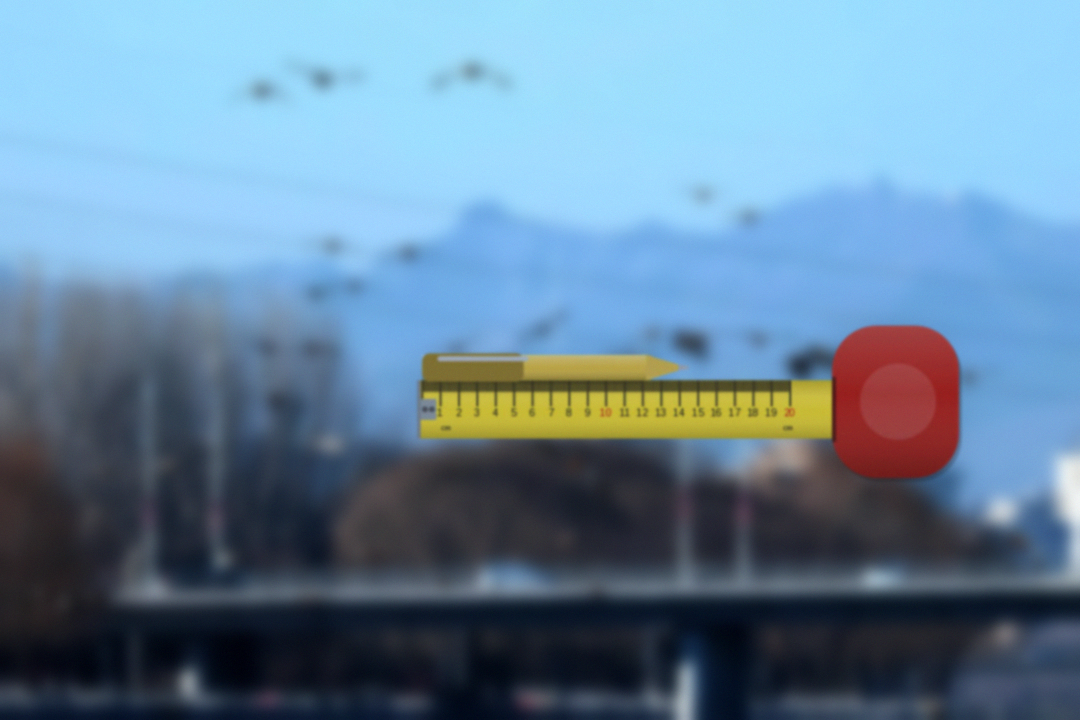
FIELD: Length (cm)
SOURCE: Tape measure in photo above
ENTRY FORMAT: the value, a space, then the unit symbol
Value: 14.5 cm
